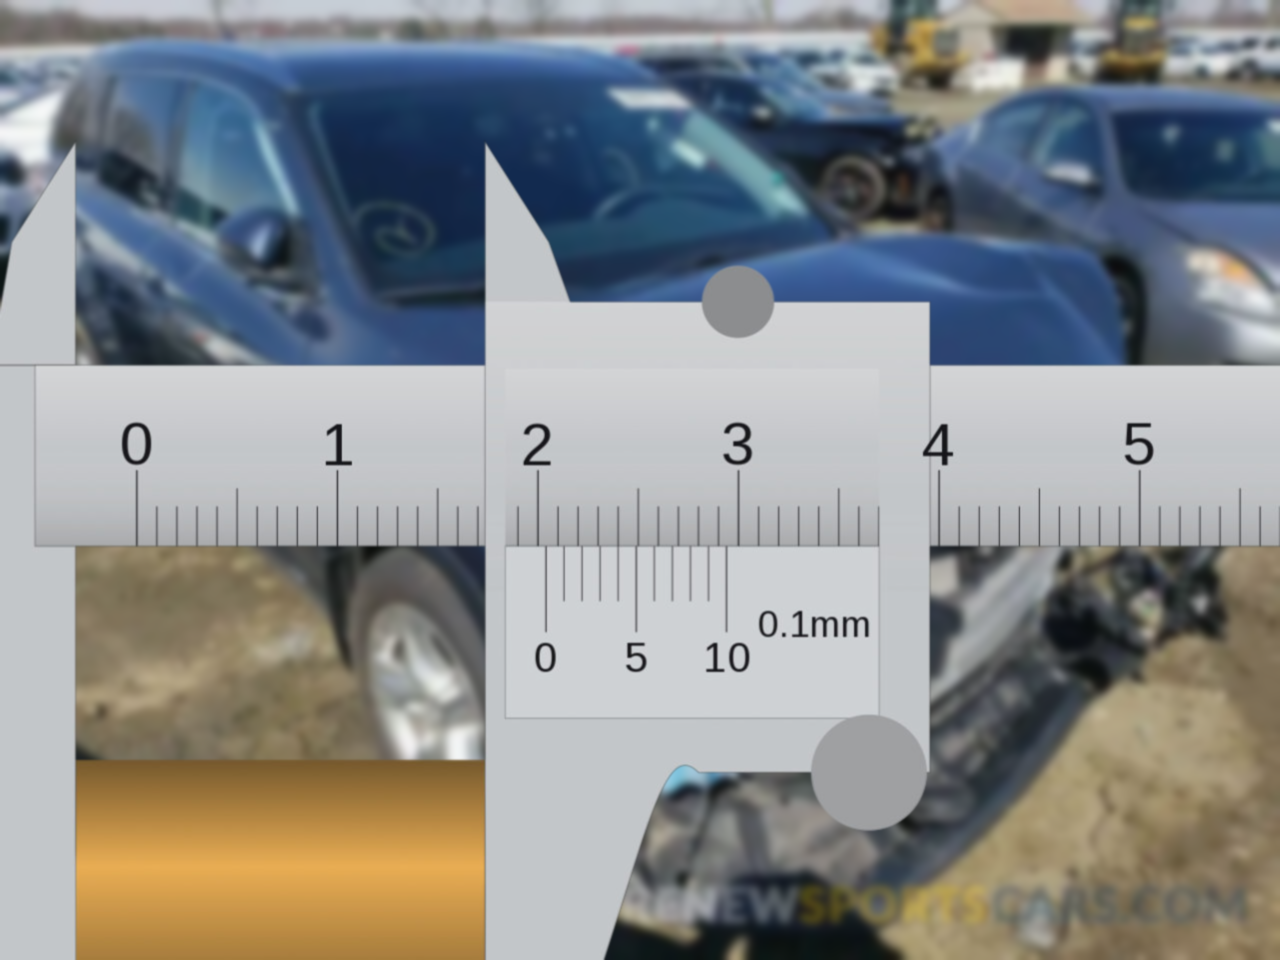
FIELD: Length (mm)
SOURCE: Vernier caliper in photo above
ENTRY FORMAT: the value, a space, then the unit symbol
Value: 20.4 mm
